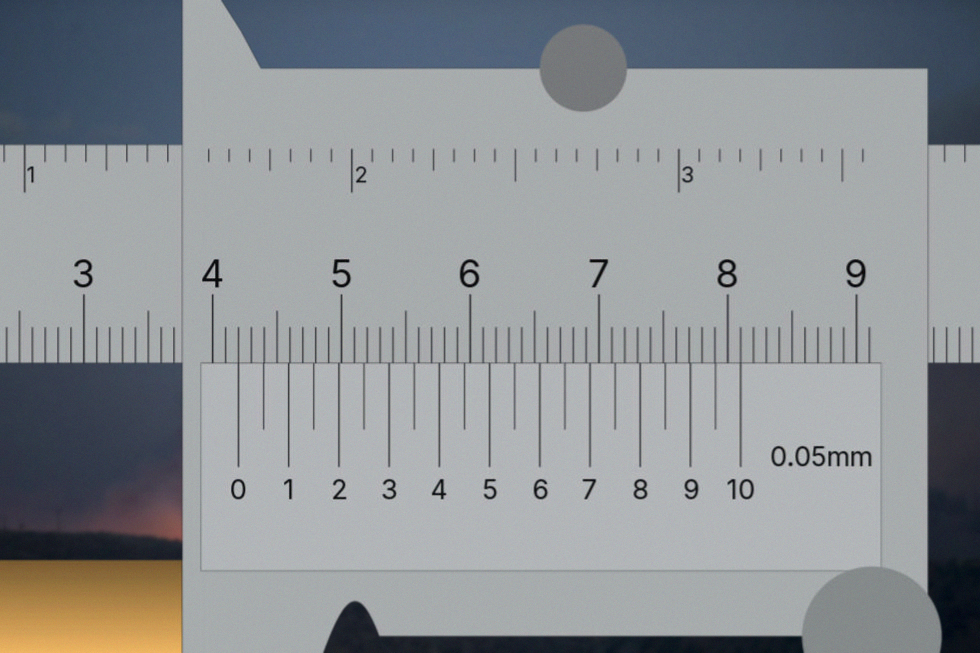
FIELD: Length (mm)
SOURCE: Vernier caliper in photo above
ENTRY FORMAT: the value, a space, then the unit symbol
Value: 42.0 mm
